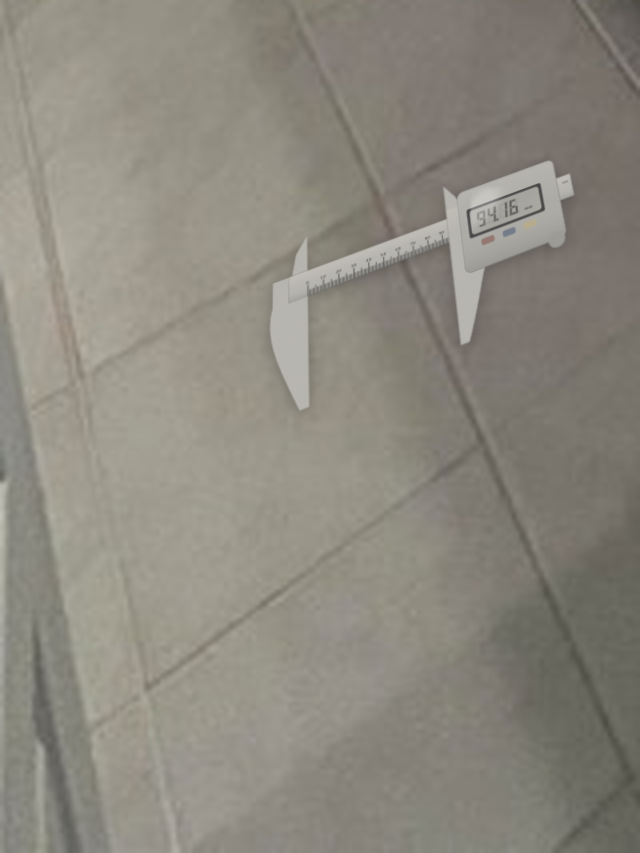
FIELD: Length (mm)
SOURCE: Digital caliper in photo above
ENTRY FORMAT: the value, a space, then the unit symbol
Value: 94.16 mm
